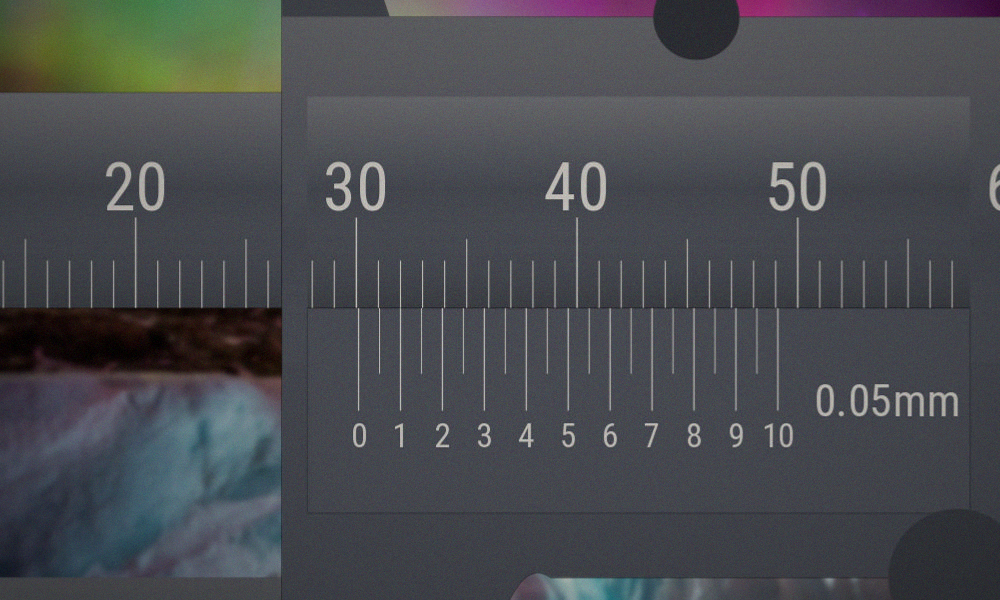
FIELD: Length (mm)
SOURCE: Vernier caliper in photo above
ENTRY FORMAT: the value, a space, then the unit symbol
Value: 30.1 mm
